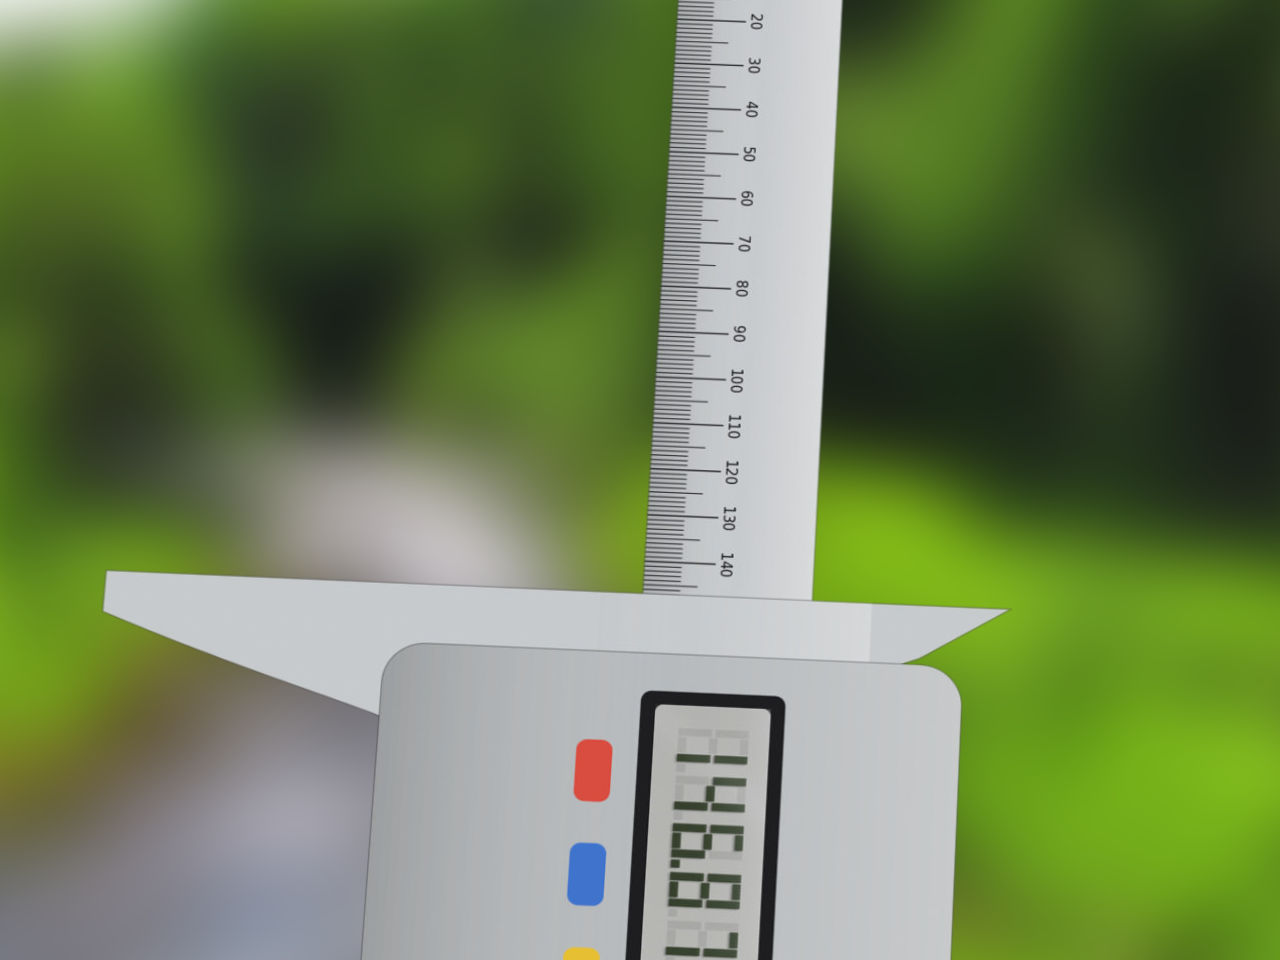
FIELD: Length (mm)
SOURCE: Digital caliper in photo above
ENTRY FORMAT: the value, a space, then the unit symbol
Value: 146.87 mm
